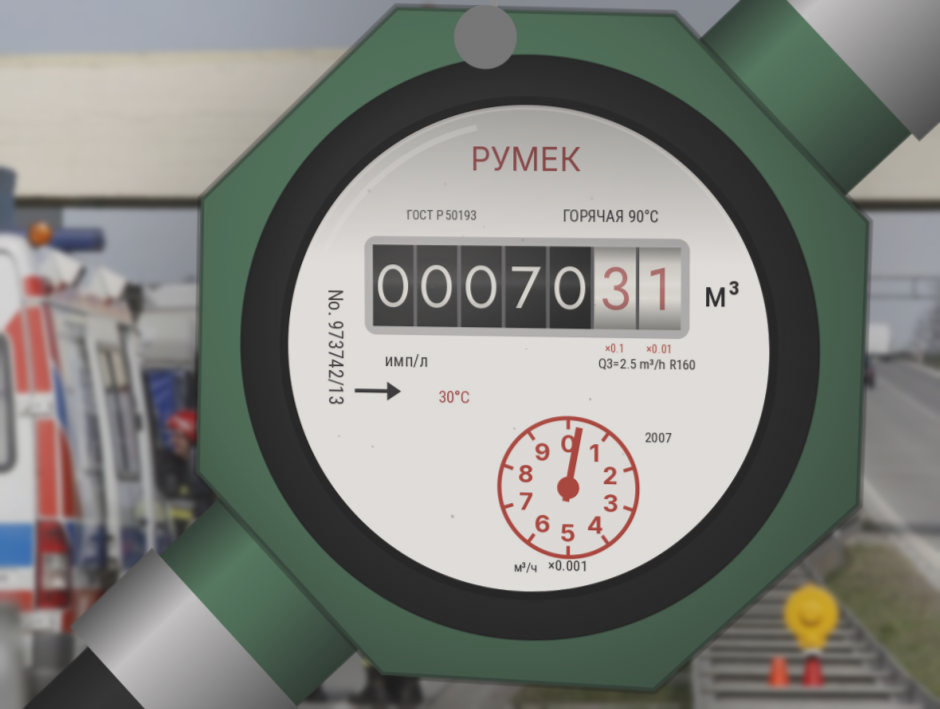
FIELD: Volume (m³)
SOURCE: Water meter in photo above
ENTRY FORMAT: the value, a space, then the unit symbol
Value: 70.310 m³
